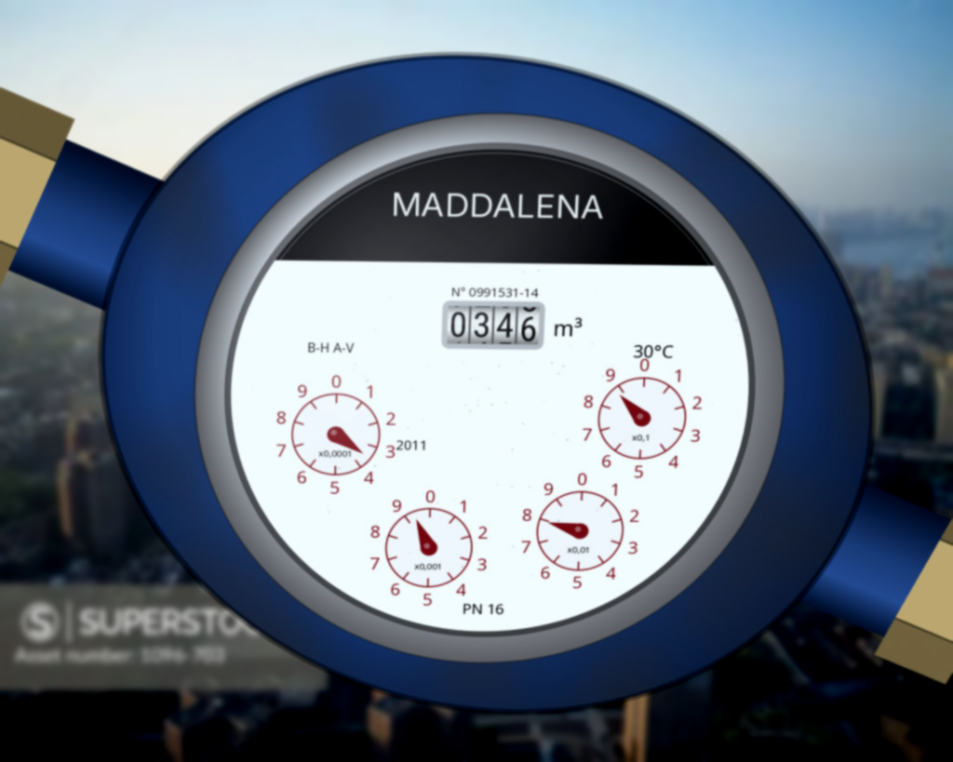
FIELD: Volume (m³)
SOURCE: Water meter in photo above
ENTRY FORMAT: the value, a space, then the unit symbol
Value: 345.8793 m³
